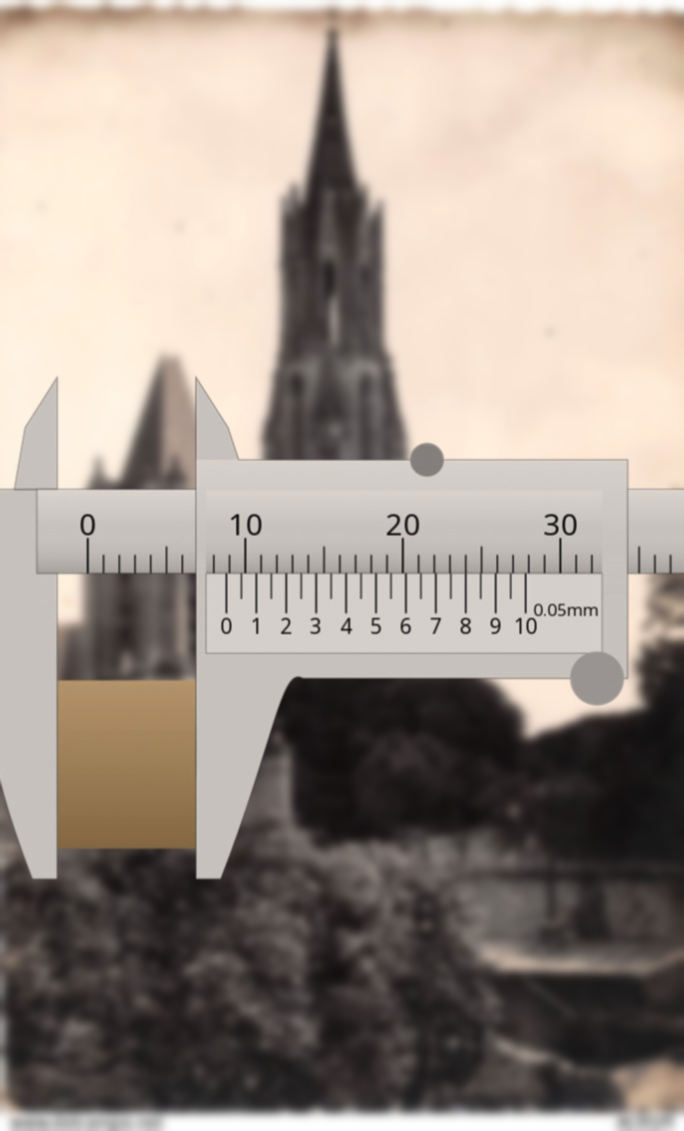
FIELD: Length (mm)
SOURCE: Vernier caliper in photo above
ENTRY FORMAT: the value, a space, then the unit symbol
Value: 8.8 mm
